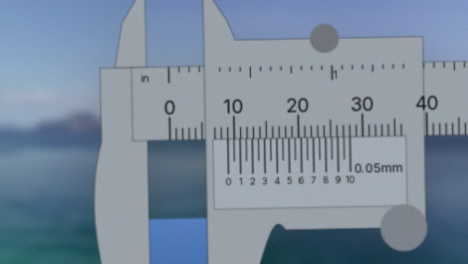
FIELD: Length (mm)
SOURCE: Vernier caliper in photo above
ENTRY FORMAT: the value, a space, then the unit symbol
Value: 9.0 mm
